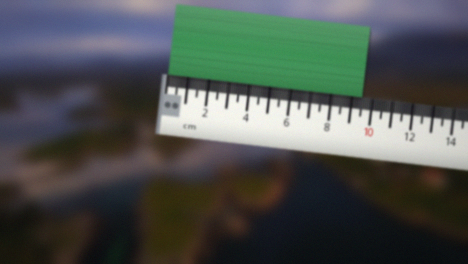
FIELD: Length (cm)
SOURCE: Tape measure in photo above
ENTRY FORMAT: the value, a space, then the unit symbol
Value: 9.5 cm
